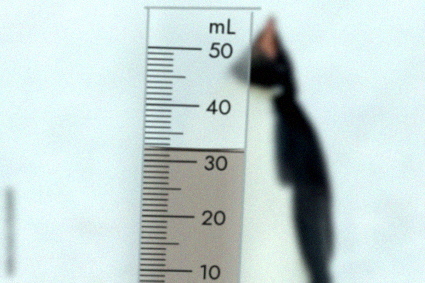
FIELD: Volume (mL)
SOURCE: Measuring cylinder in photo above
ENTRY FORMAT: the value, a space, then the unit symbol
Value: 32 mL
